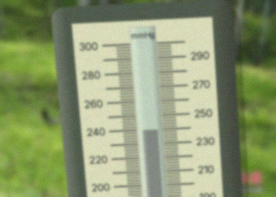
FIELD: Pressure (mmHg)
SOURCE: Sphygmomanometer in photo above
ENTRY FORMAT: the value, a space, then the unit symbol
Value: 240 mmHg
